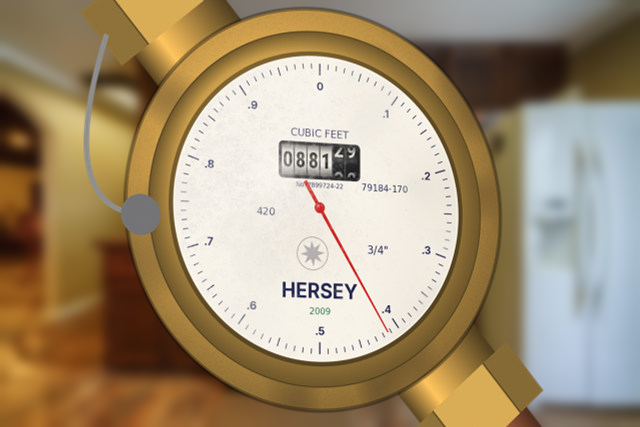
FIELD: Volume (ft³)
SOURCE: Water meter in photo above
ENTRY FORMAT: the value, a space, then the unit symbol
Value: 88129.41 ft³
